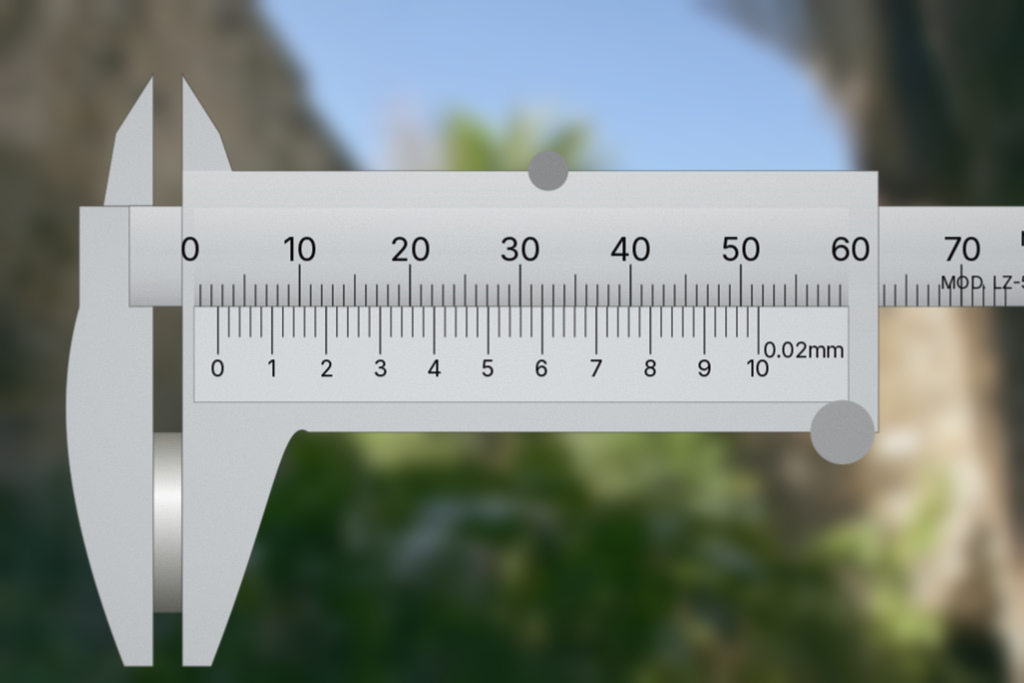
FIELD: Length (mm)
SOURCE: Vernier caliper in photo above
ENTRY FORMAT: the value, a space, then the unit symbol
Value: 2.6 mm
